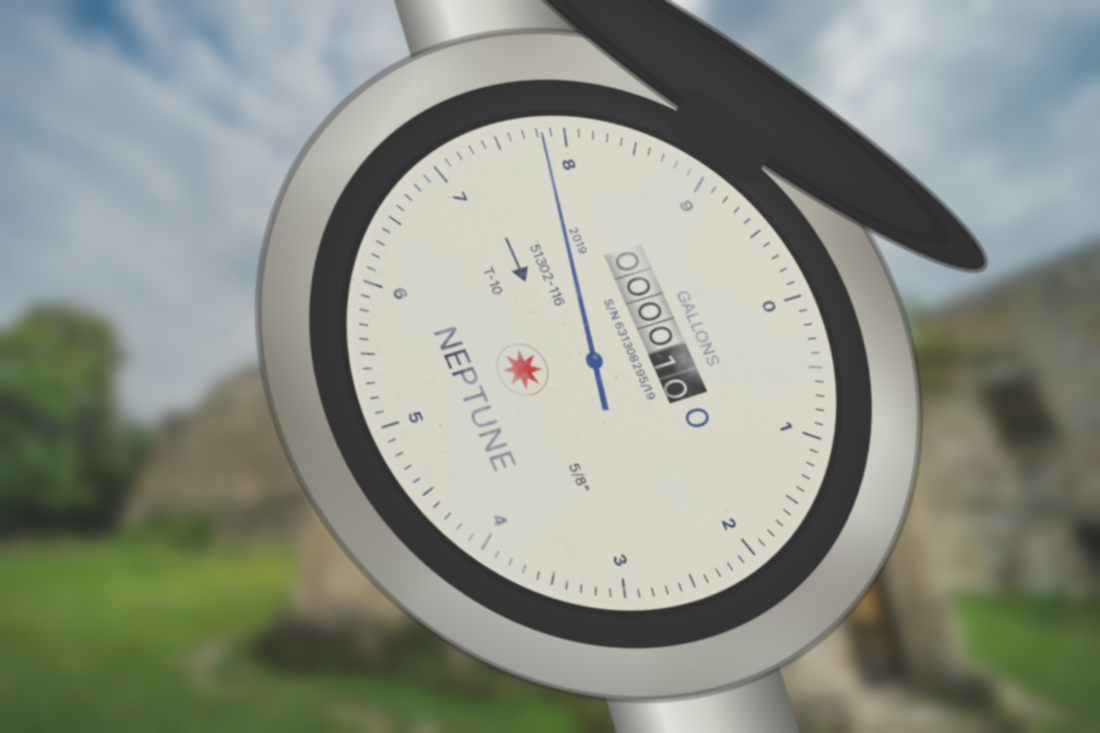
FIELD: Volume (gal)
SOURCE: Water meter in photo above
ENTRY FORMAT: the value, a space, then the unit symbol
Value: 97.8 gal
